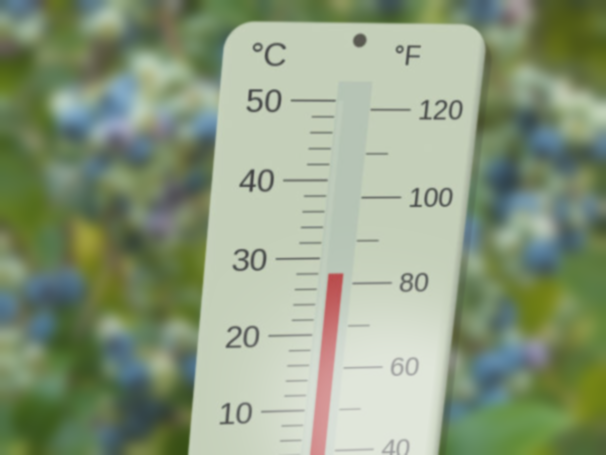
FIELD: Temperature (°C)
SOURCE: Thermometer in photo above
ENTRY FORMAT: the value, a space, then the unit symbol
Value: 28 °C
